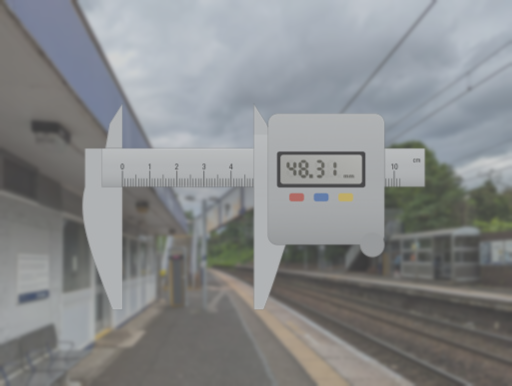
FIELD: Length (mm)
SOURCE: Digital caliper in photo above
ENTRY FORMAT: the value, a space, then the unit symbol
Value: 48.31 mm
